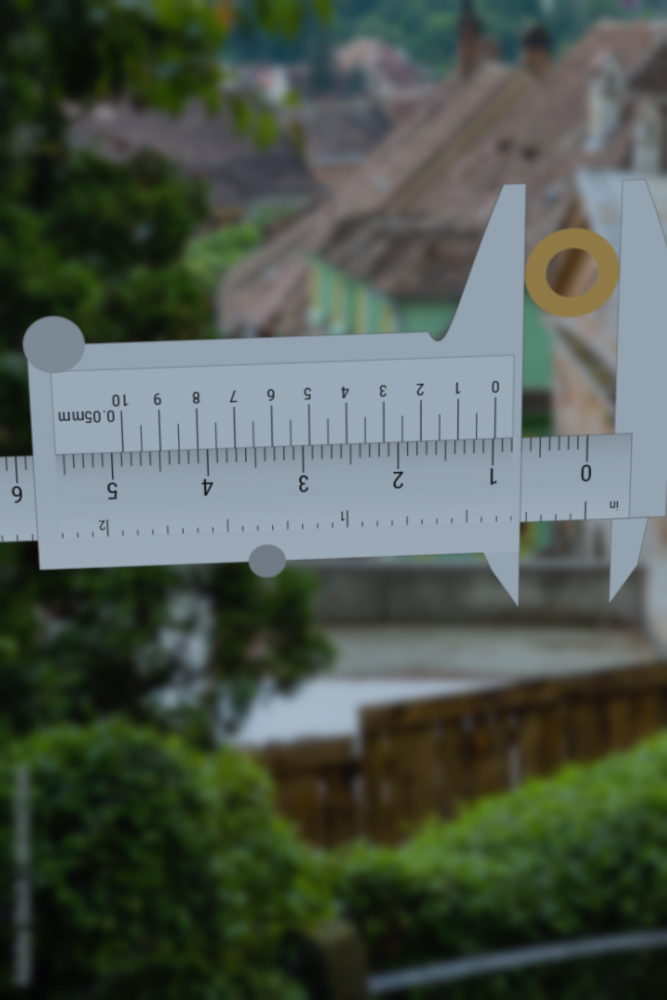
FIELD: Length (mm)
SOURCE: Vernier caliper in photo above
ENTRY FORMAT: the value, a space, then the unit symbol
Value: 9.8 mm
